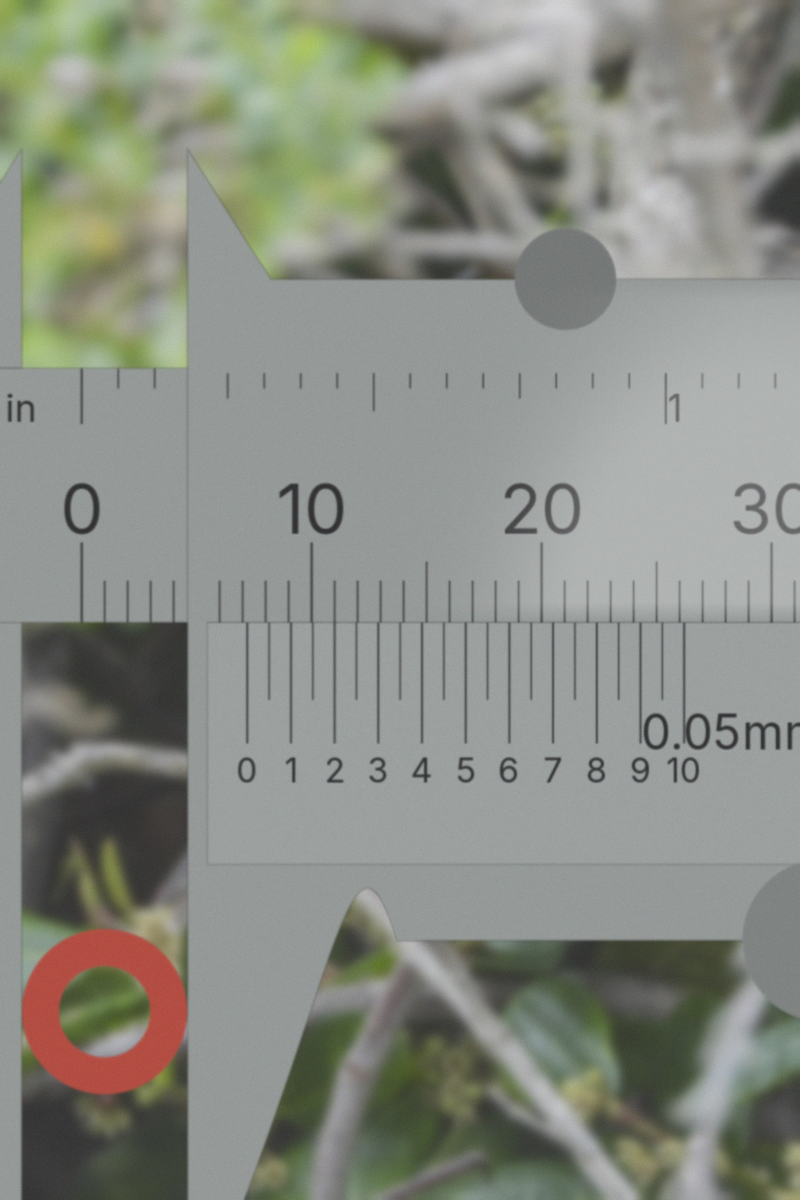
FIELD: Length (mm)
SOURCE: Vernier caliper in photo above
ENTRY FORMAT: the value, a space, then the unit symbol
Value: 7.2 mm
